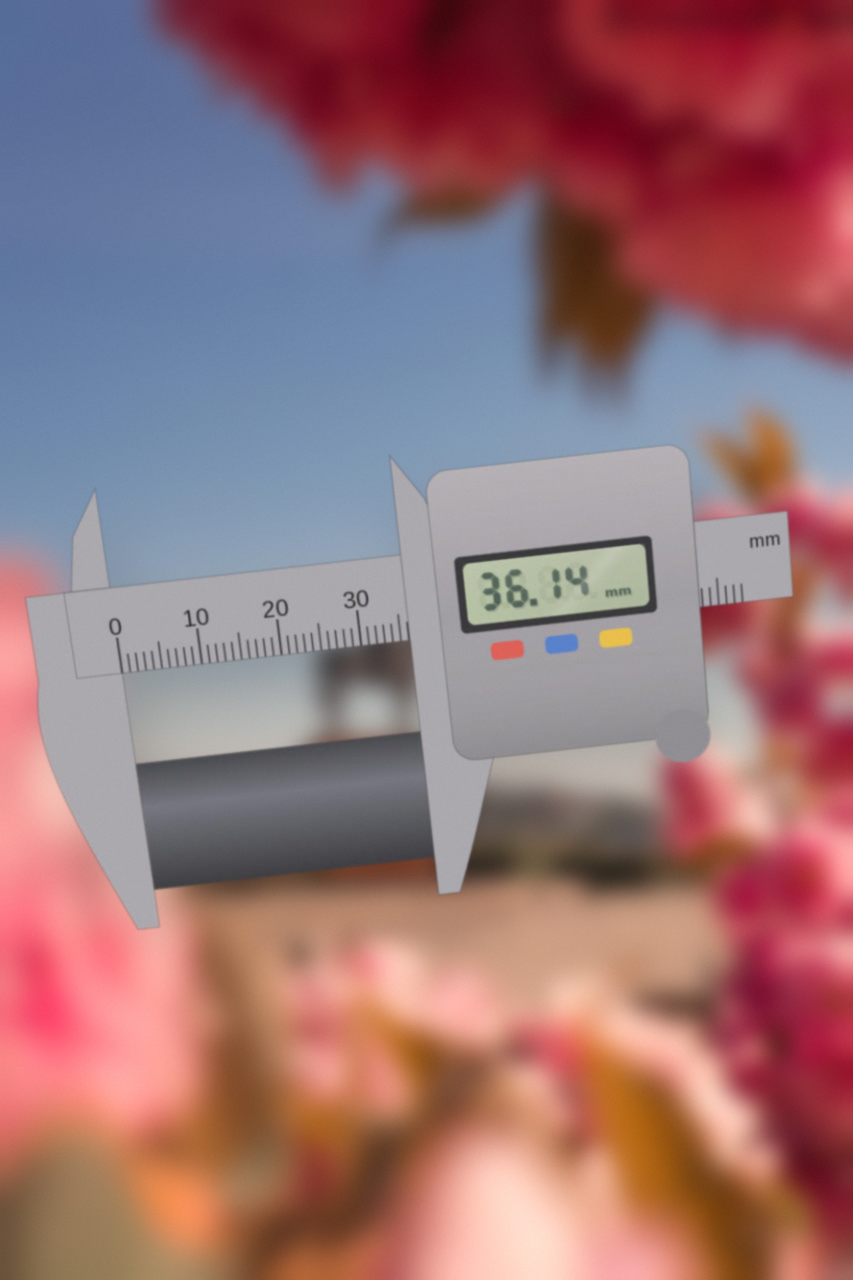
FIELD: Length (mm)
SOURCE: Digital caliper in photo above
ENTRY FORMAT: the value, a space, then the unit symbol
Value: 36.14 mm
